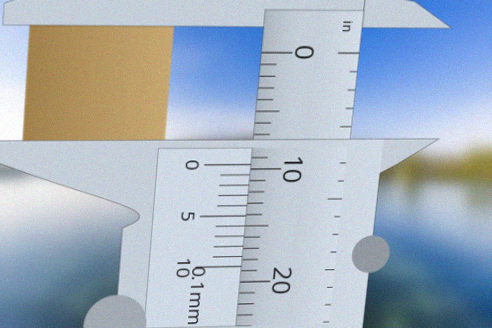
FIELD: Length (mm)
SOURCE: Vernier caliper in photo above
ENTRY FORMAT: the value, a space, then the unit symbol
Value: 9.6 mm
